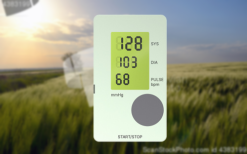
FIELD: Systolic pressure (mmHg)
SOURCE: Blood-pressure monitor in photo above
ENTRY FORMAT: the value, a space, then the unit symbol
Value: 128 mmHg
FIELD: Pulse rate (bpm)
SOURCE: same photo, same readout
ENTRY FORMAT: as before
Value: 68 bpm
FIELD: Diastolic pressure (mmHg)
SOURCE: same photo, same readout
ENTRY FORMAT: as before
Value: 103 mmHg
